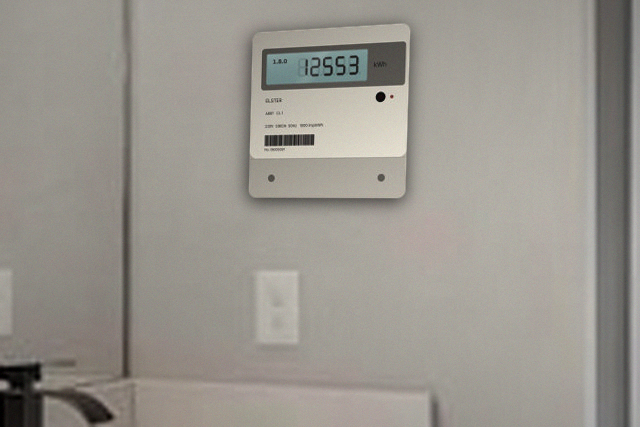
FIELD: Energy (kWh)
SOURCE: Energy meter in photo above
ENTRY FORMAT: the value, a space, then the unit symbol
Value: 12553 kWh
